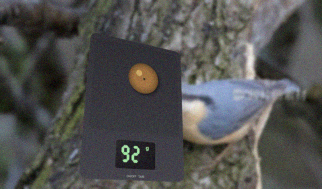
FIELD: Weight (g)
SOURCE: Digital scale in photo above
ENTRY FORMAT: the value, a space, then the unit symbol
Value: 92 g
